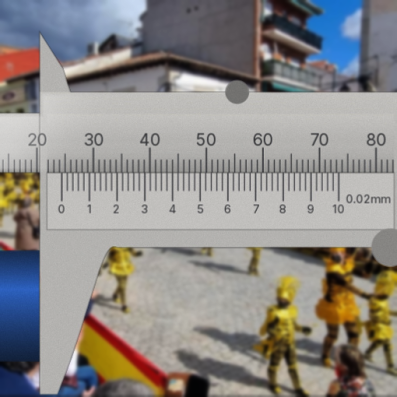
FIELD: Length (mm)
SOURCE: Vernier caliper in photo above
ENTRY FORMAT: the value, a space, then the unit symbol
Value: 24.4 mm
